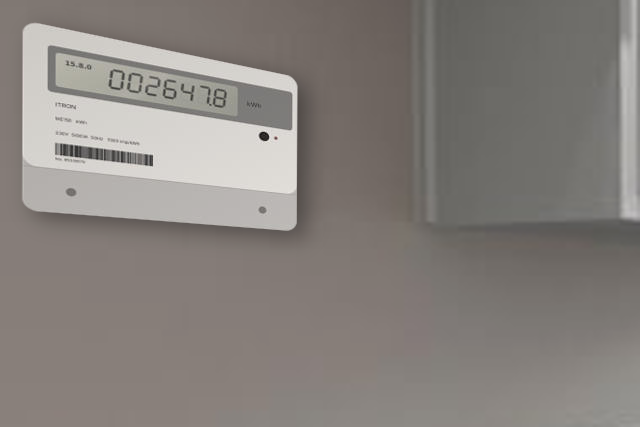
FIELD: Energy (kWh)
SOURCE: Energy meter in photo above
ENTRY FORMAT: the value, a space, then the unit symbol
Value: 2647.8 kWh
